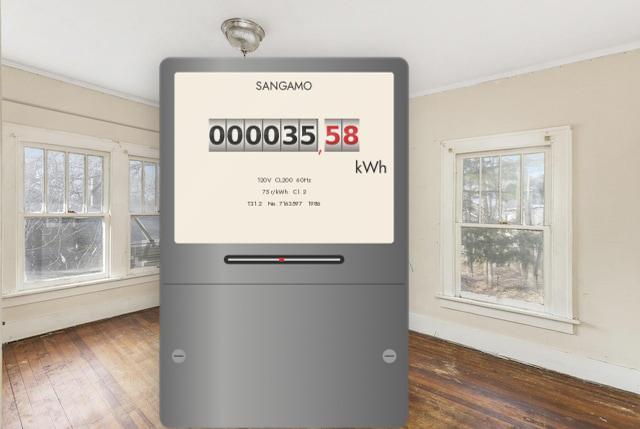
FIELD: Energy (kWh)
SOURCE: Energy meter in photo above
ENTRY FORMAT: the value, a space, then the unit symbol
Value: 35.58 kWh
